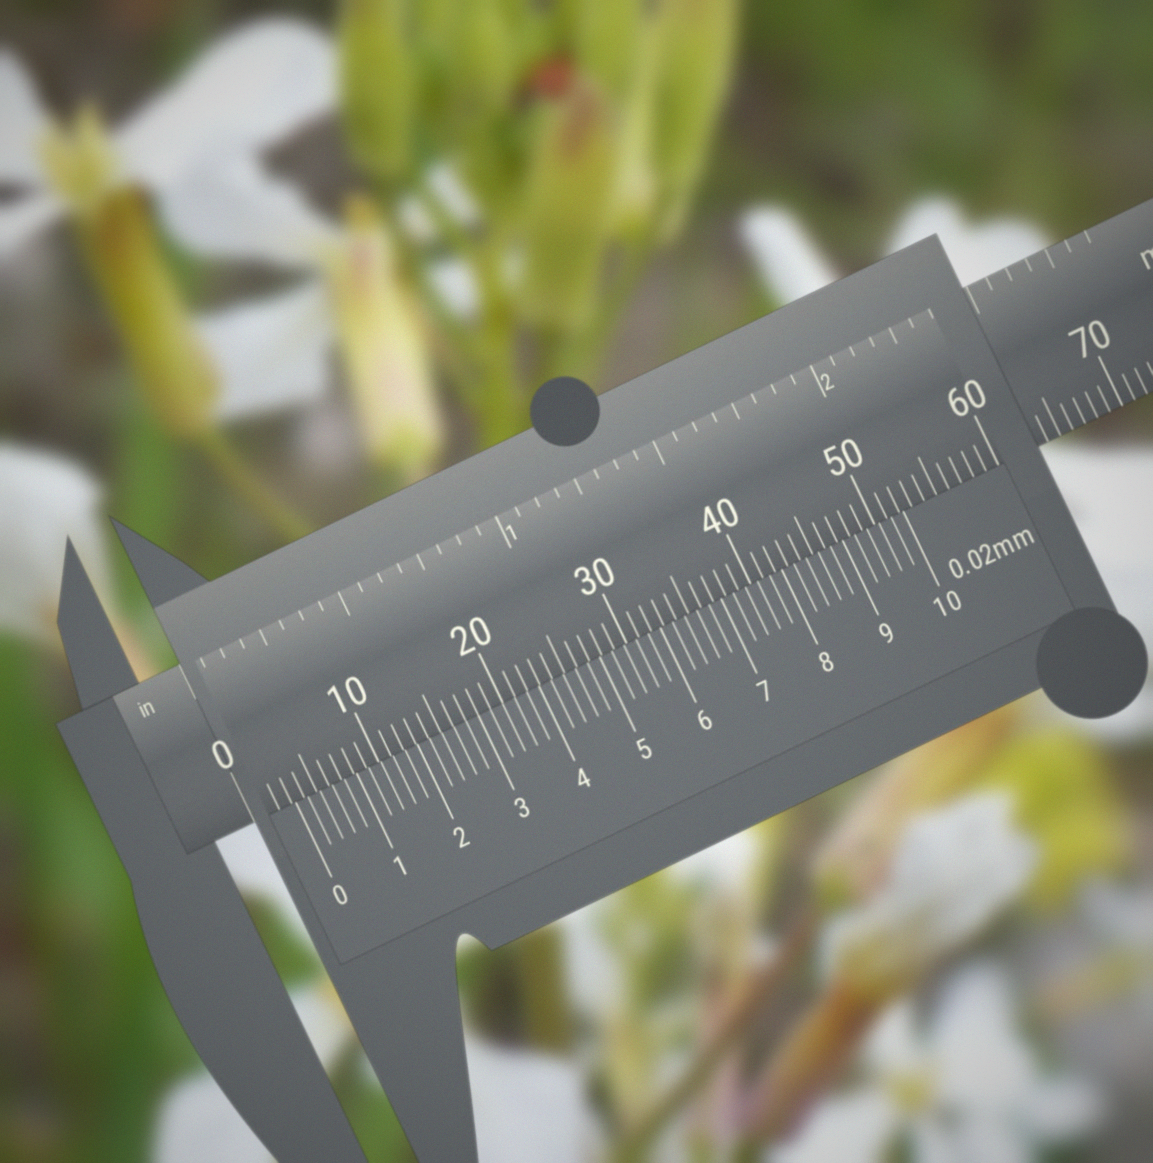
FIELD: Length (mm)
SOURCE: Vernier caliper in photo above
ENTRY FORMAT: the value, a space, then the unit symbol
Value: 3.3 mm
